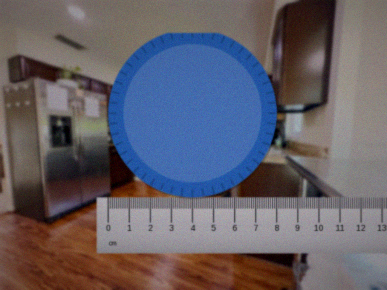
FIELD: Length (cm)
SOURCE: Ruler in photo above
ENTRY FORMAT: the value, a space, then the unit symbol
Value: 8 cm
